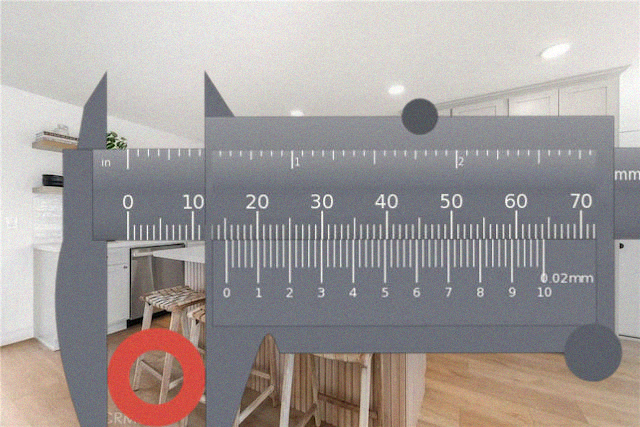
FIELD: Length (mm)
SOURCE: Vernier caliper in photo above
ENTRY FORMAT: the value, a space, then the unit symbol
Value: 15.2 mm
